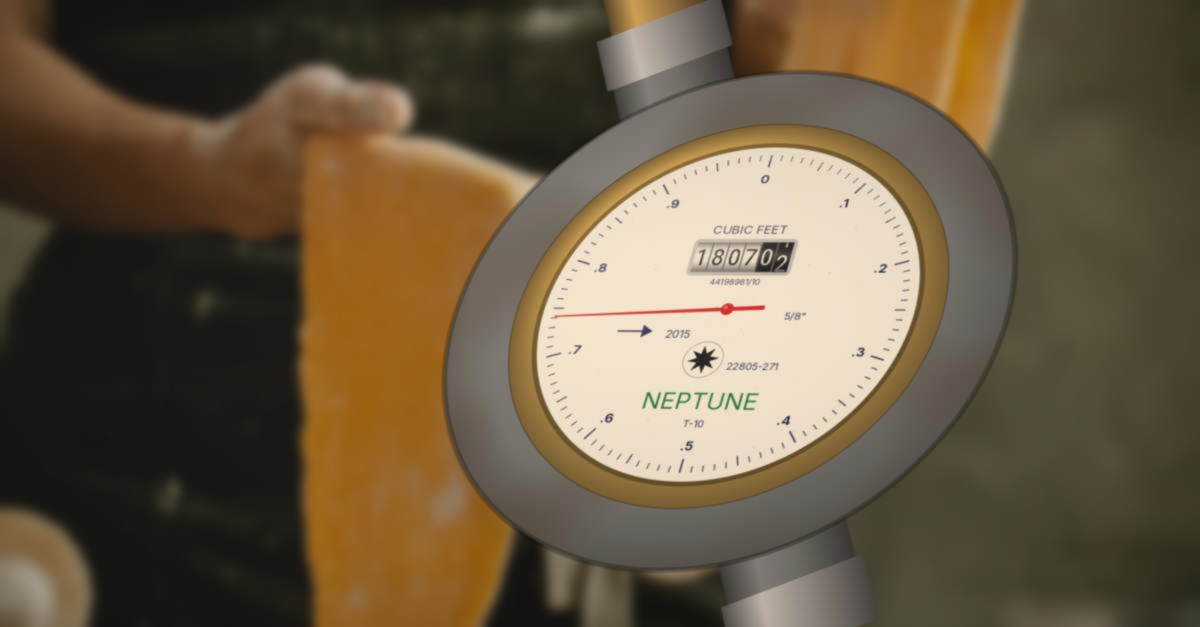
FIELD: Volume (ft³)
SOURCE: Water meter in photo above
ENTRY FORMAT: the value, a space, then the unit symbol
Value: 180701.74 ft³
